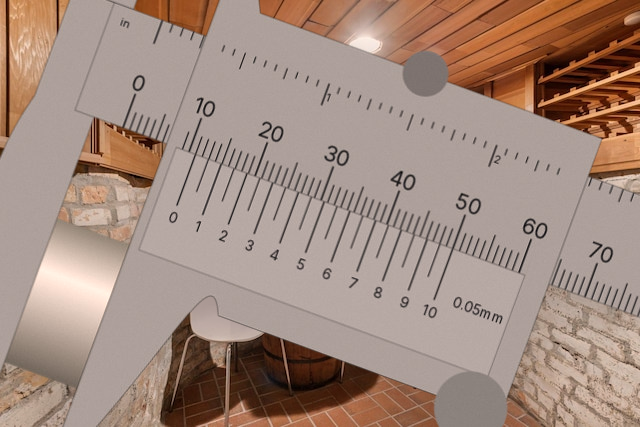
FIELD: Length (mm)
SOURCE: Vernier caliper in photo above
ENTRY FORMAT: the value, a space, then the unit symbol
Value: 11.0 mm
